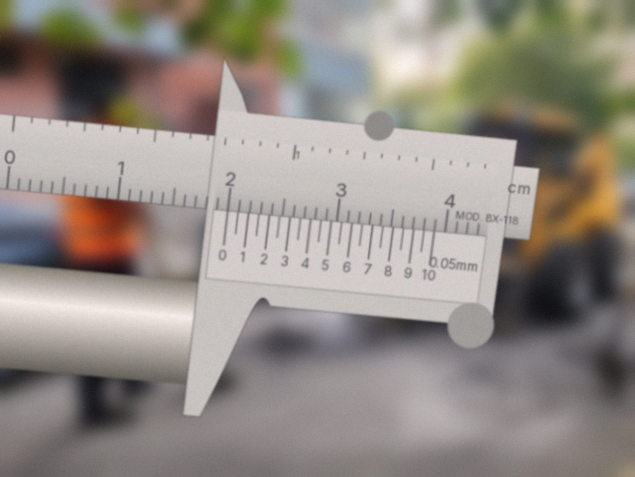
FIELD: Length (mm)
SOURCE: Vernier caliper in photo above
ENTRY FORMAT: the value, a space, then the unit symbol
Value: 20.0 mm
